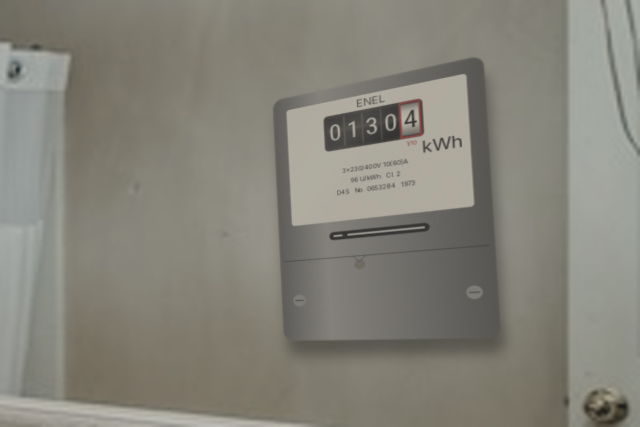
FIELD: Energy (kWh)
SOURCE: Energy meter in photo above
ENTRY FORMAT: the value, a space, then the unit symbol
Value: 130.4 kWh
